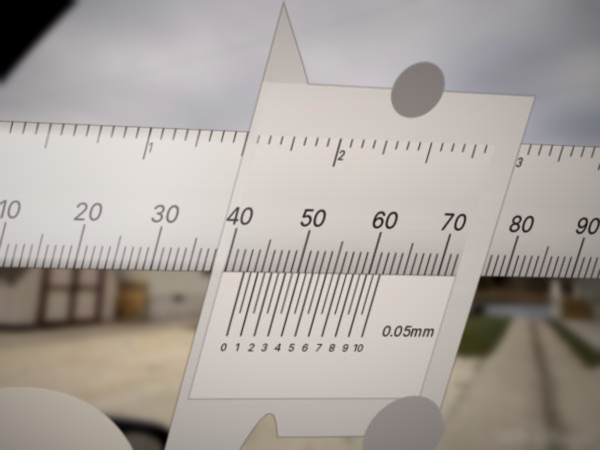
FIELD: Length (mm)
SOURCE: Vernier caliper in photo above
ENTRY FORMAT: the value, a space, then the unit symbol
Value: 42.6 mm
